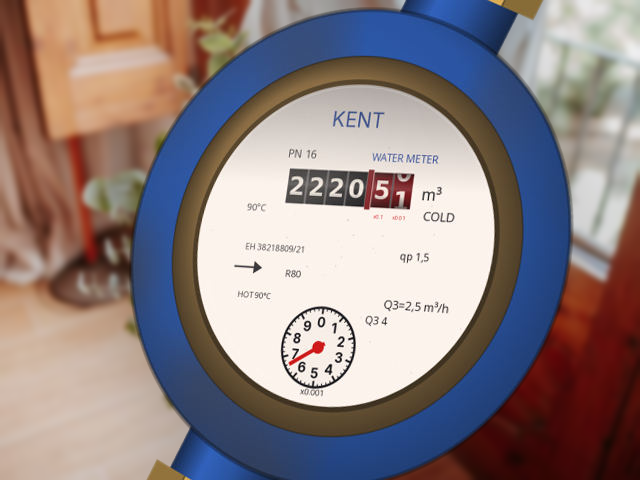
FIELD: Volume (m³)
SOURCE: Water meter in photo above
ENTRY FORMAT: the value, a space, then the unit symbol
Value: 2220.506 m³
